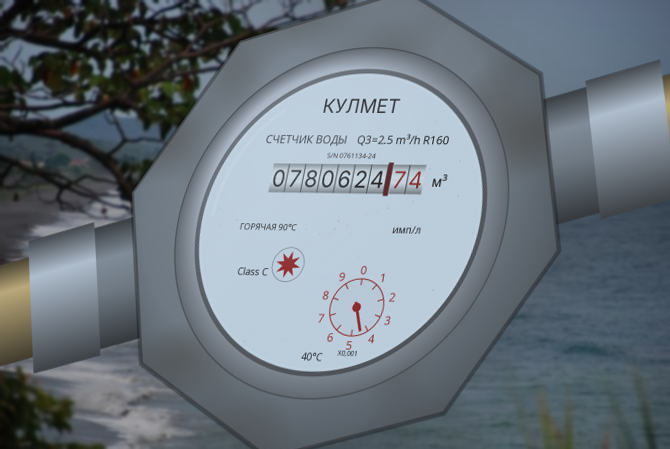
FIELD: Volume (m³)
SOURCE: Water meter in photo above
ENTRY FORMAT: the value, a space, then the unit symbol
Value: 780624.744 m³
